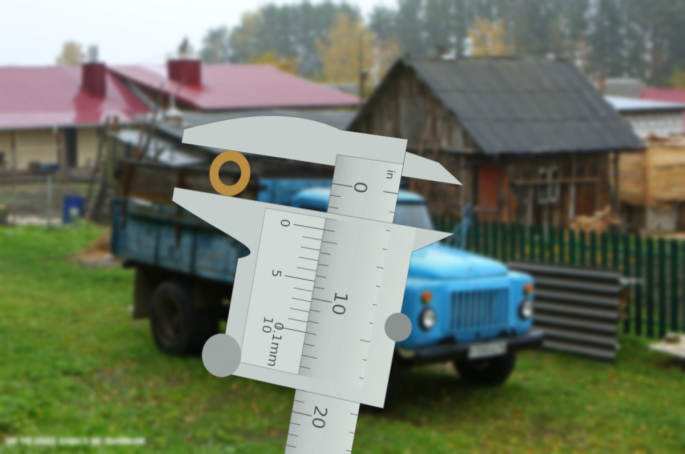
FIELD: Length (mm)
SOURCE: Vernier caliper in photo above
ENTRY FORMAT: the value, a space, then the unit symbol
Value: 4.0 mm
